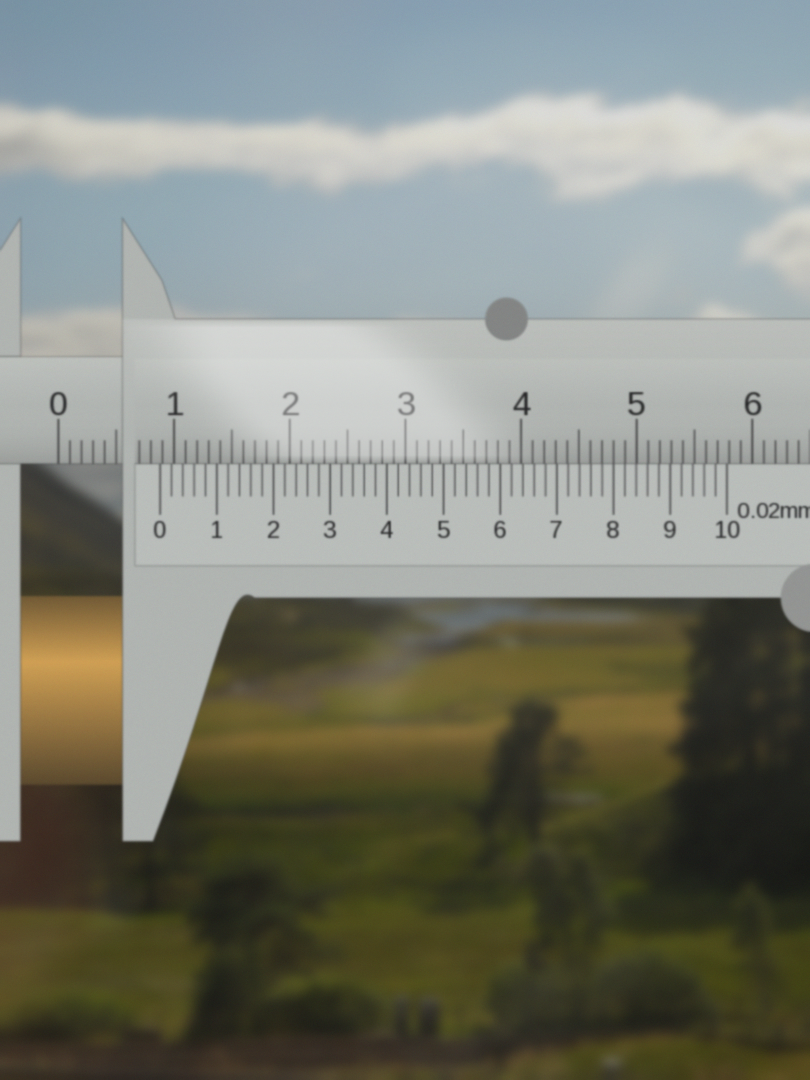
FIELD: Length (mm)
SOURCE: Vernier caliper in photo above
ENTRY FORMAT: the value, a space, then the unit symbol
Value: 8.8 mm
